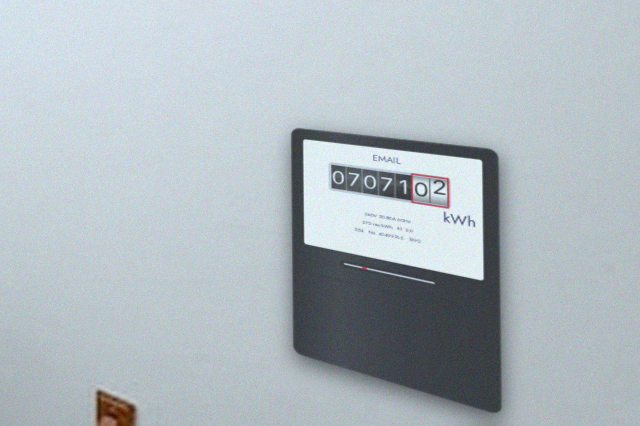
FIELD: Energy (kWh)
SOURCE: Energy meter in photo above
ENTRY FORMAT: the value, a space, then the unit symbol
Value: 7071.02 kWh
